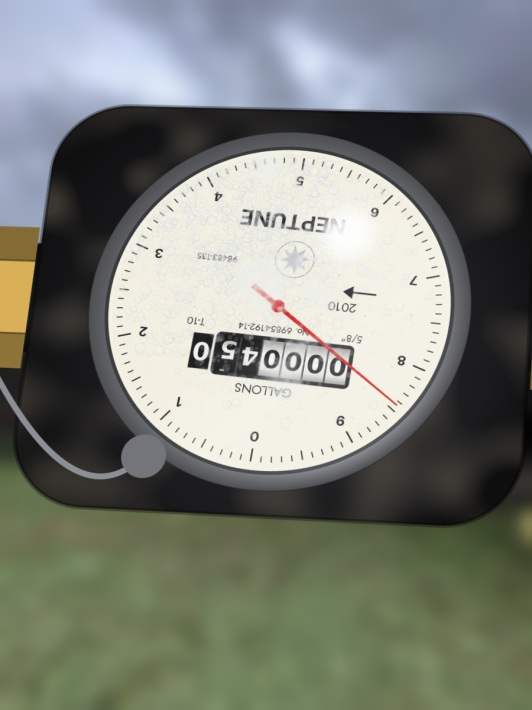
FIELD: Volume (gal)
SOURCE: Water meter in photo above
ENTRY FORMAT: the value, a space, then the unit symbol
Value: 448.4 gal
